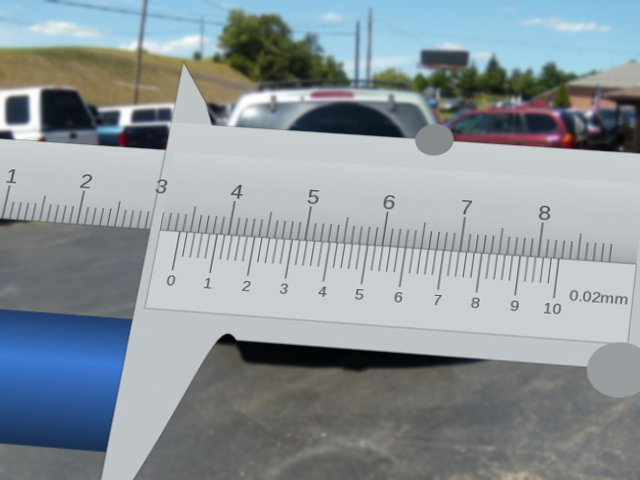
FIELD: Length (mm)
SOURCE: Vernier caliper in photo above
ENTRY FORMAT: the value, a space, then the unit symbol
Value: 33.6 mm
